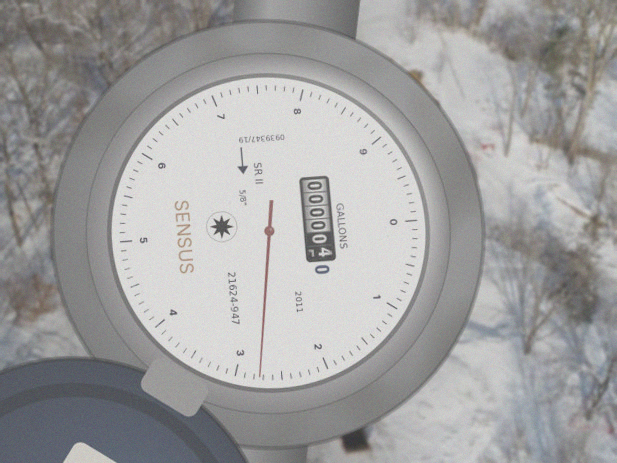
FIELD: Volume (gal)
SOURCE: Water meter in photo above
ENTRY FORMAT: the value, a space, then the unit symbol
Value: 42.7 gal
